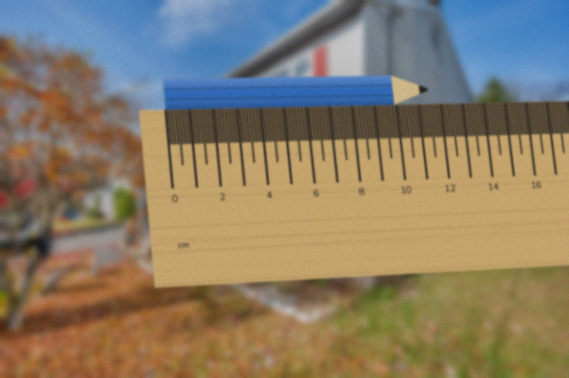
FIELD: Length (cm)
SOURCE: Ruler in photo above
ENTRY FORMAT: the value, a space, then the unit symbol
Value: 11.5 cm
